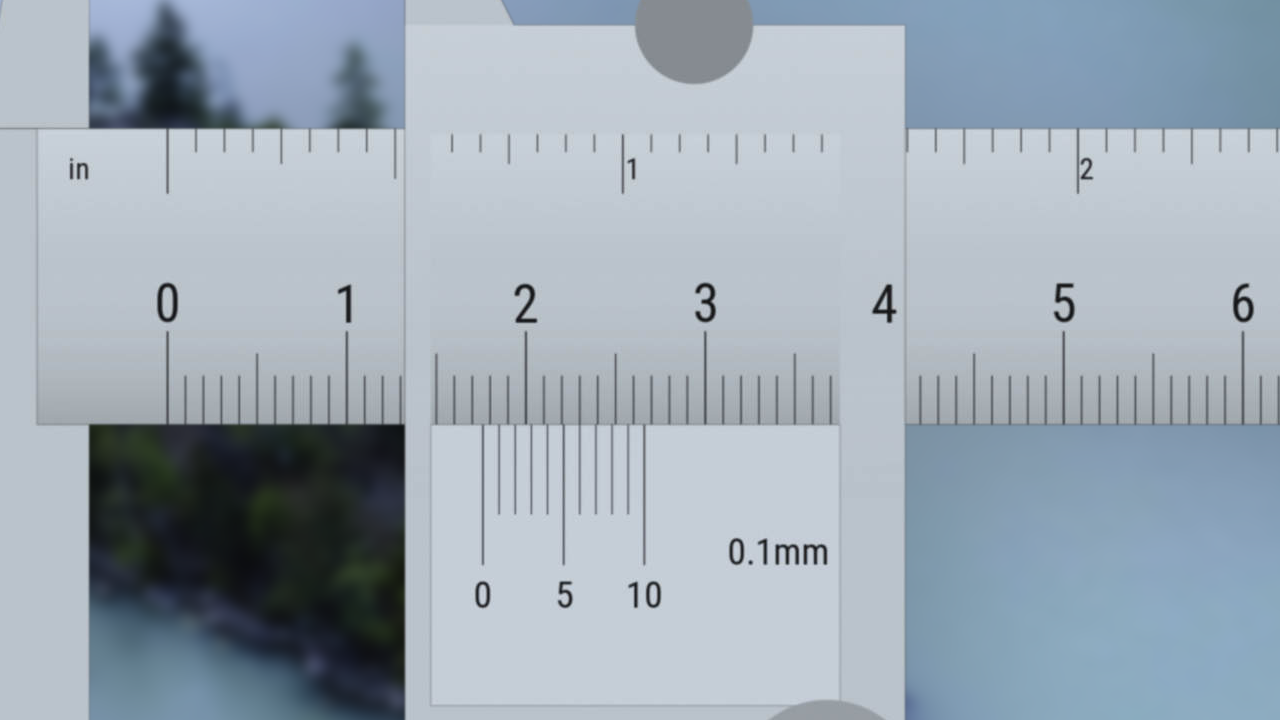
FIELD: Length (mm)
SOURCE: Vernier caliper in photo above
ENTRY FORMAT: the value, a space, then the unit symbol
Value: 17.6 mm
